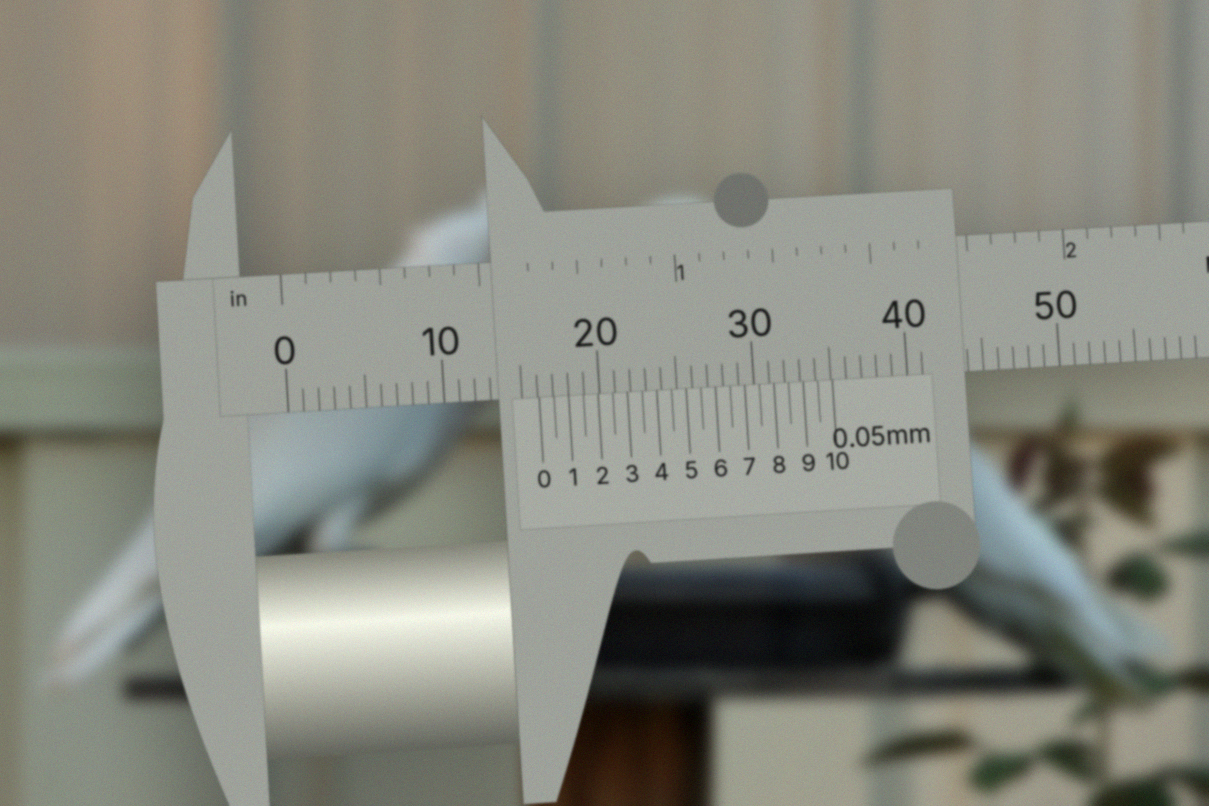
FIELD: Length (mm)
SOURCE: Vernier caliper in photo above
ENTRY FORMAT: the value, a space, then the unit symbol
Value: 16.1 mm
